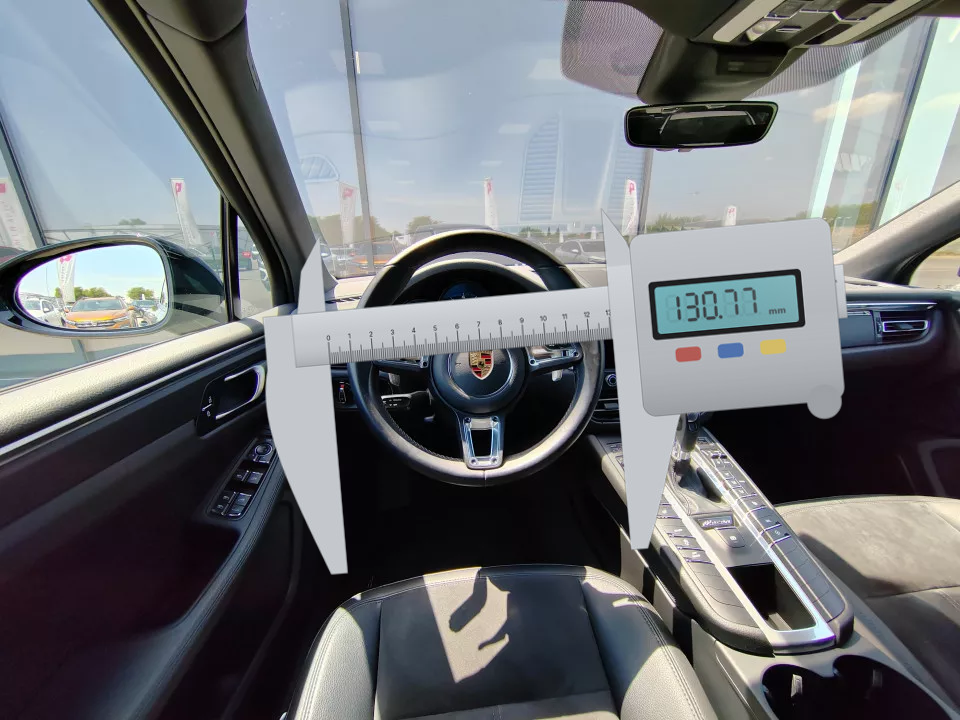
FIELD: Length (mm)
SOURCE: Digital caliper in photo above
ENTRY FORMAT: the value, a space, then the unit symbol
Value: 130.77 mm
